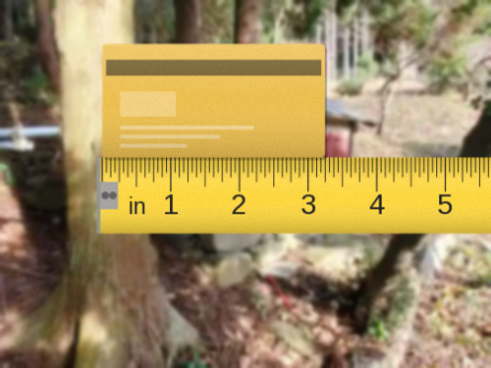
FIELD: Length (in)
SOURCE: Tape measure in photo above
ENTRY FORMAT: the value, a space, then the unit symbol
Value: 3.25 in
